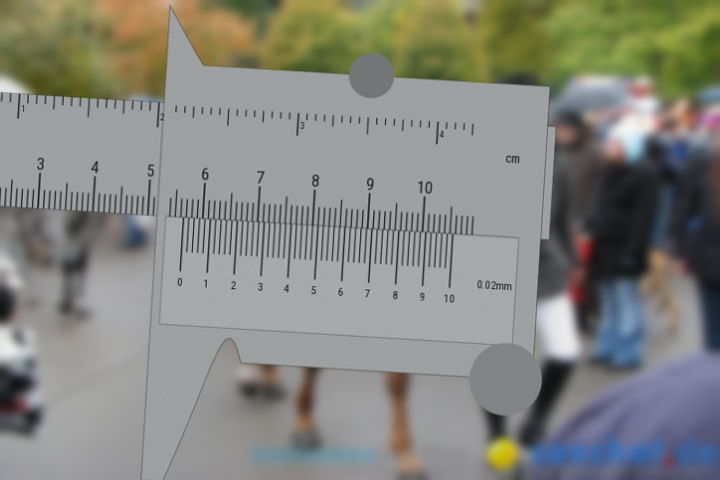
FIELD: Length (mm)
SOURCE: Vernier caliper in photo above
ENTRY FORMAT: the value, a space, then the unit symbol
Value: 56.5 mm
